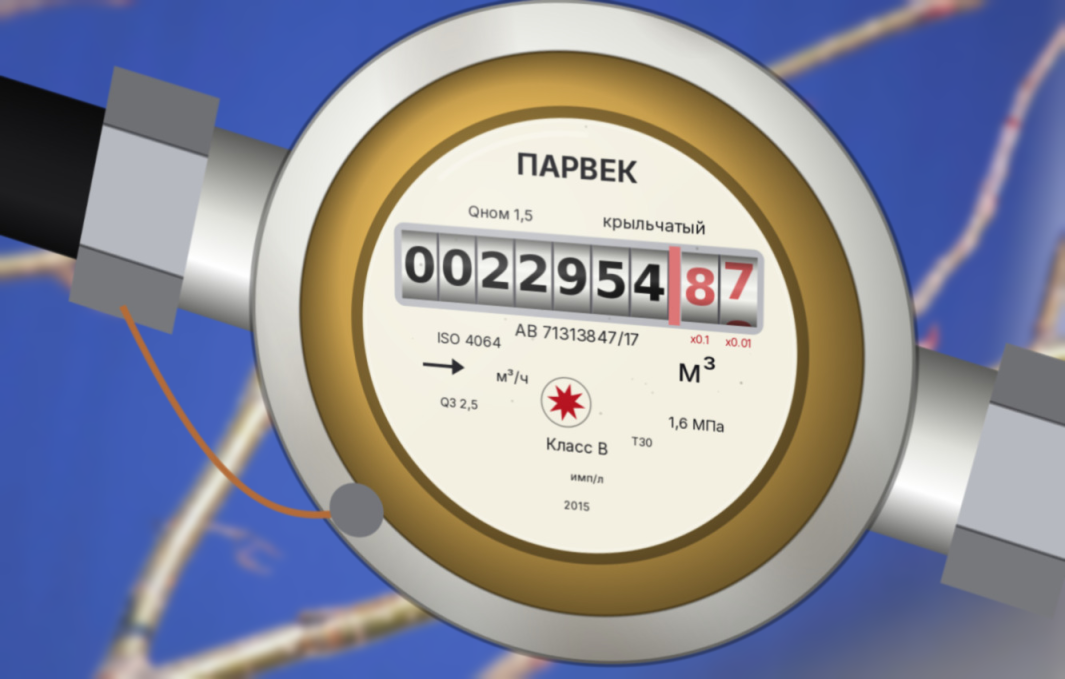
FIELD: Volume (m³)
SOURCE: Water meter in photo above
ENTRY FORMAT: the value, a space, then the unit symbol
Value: 22954.87 m³
